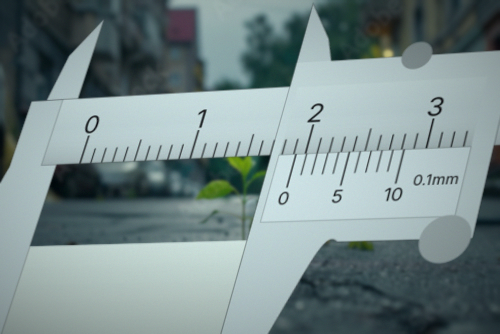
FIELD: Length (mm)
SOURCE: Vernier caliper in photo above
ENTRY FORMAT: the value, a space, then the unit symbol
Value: 19.2 mm
